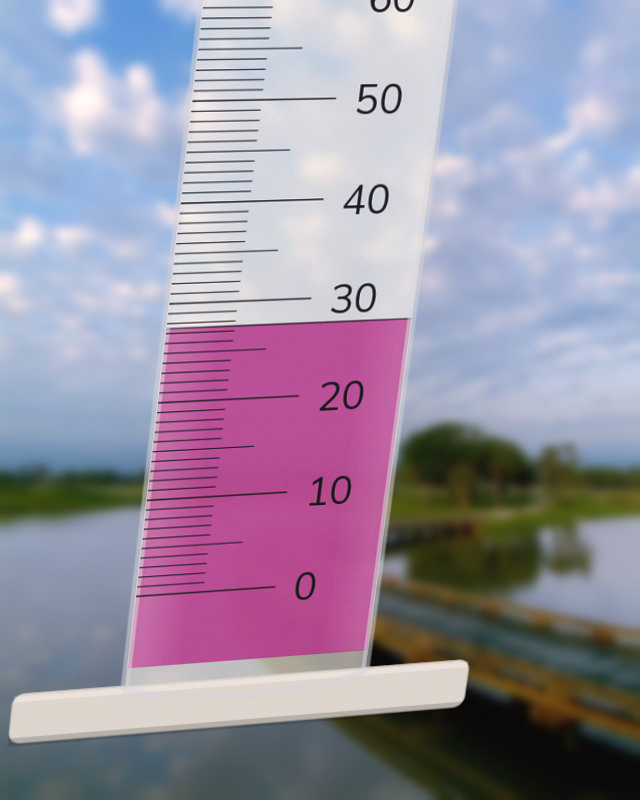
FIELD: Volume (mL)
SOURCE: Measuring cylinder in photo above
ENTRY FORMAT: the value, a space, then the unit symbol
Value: 27.5 mL
